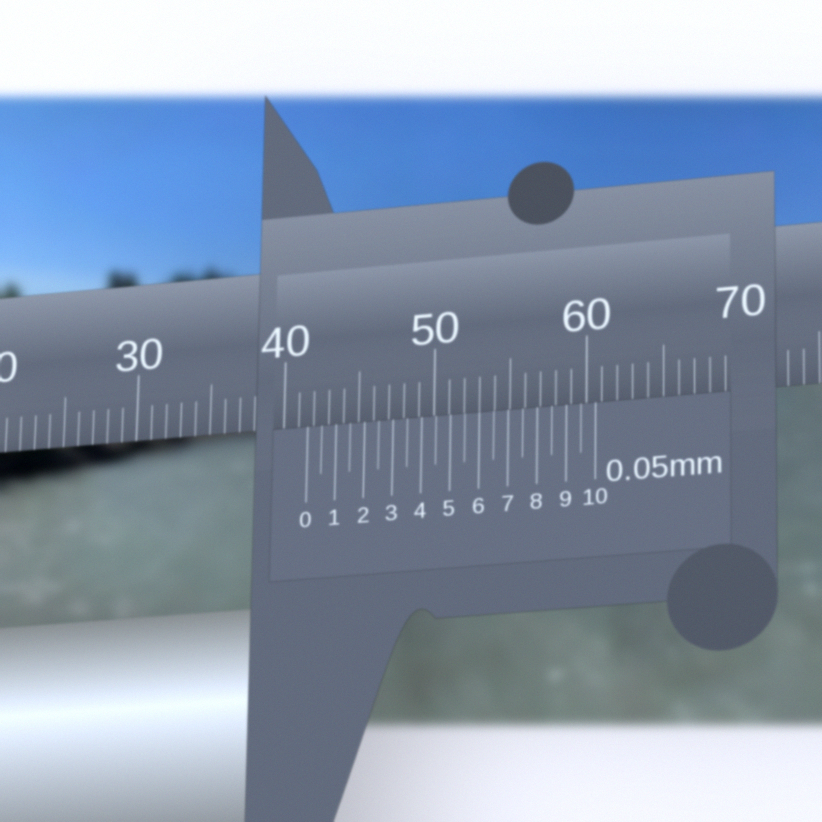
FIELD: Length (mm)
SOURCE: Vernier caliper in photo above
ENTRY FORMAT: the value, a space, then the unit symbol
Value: 41.6 mm
